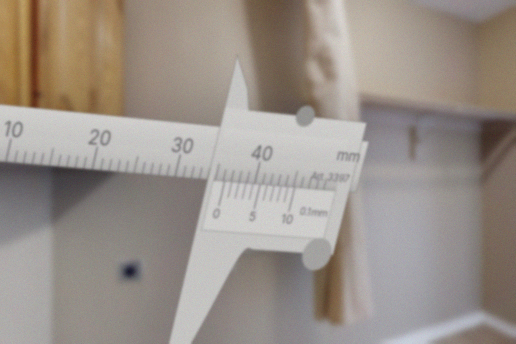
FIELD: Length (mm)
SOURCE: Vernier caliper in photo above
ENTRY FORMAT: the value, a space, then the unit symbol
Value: 36.2 mm
